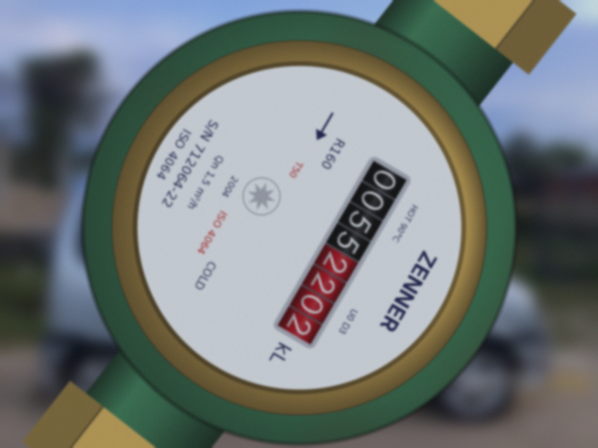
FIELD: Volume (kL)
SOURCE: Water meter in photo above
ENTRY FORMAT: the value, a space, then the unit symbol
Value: 55.2202 kL
